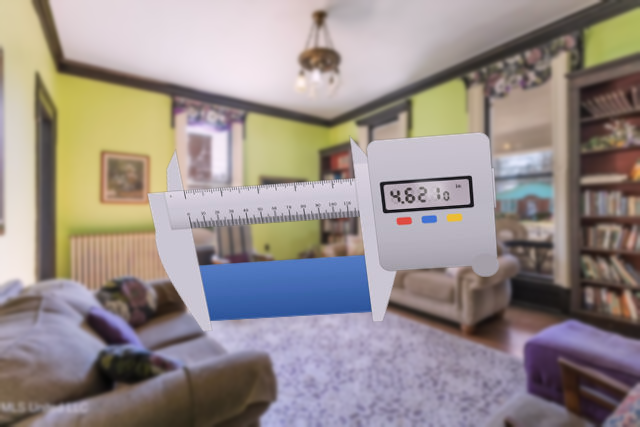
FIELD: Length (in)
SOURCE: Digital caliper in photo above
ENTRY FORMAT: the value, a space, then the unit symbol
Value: 4.6210 in
